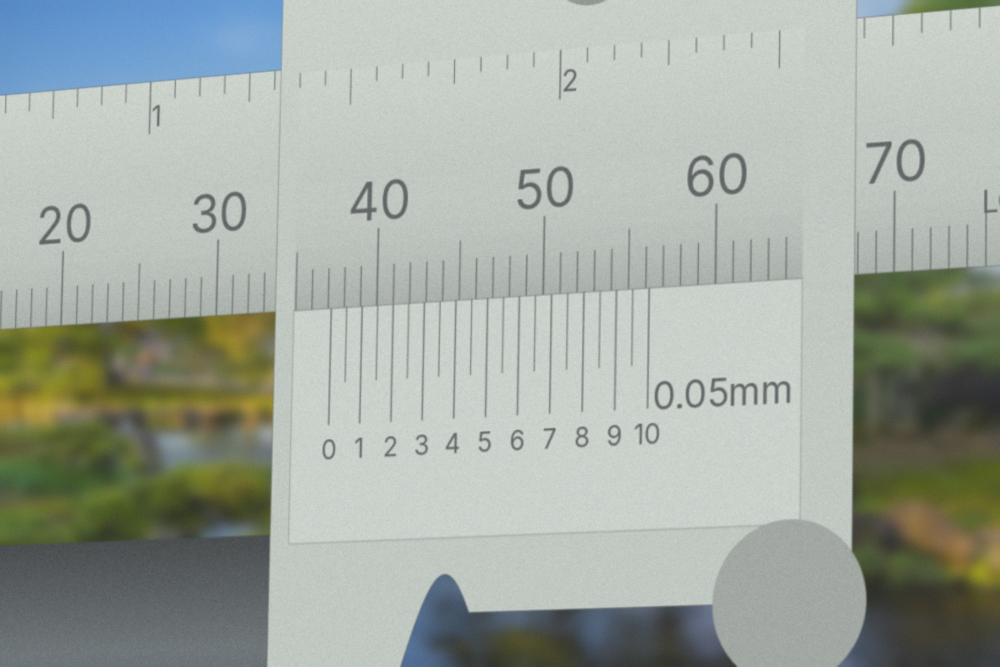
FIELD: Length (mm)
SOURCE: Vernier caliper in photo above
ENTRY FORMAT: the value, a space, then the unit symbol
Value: 37.2 mm
